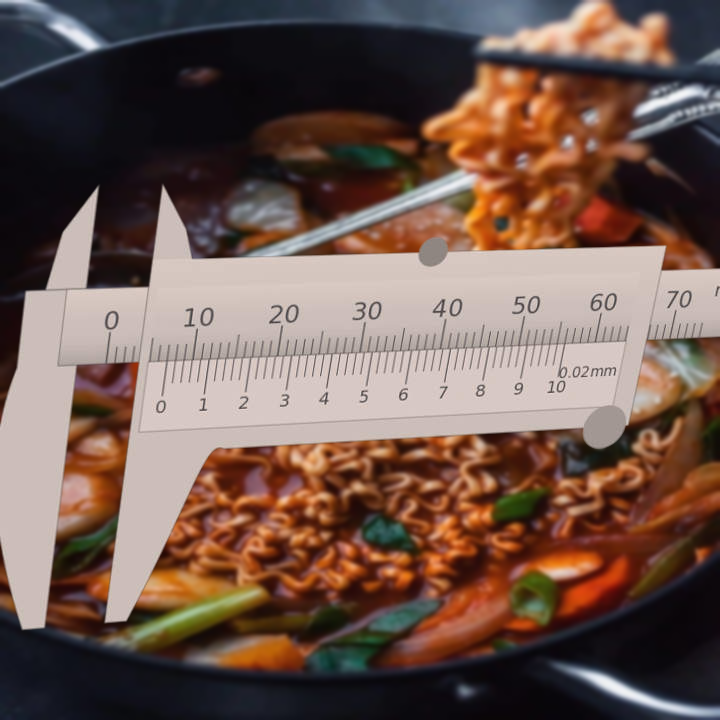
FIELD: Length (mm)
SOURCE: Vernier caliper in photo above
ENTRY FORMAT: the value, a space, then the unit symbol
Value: 7.0 mm
